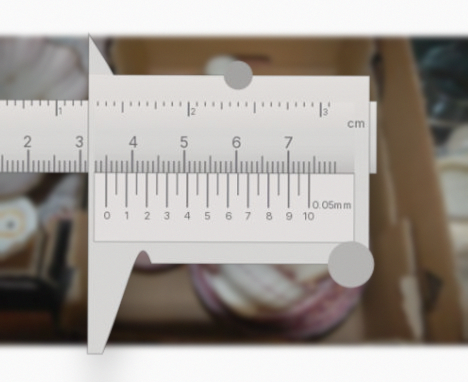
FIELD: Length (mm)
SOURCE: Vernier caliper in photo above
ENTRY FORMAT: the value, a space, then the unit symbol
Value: 35.0 mm
